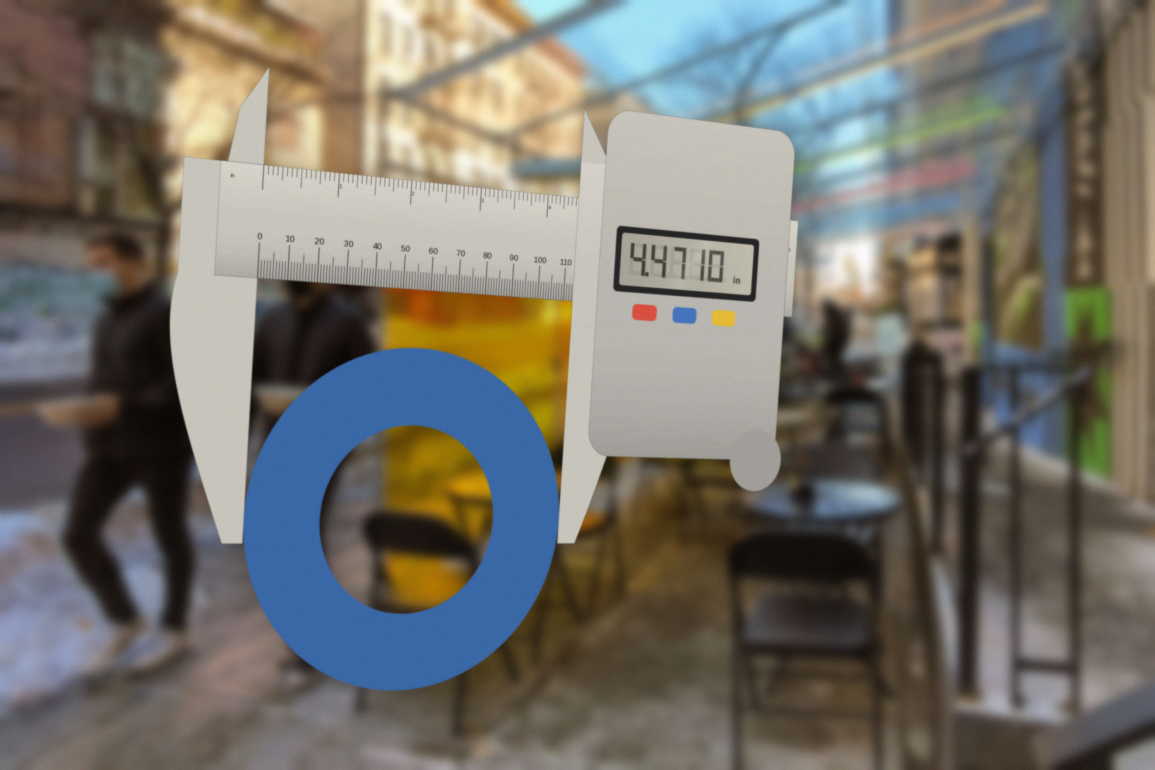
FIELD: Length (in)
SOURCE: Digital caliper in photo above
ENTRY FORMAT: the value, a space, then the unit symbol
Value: 4.4710 in
